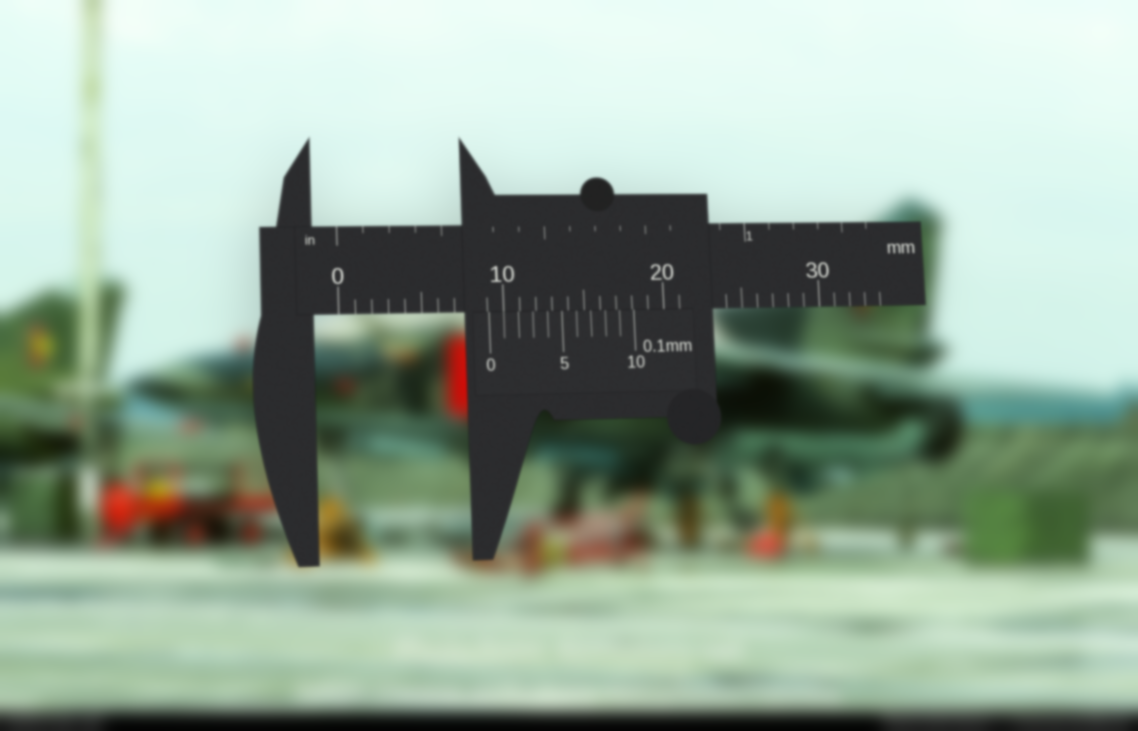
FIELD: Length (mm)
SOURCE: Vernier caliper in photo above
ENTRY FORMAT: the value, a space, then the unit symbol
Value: 9.1 mm
